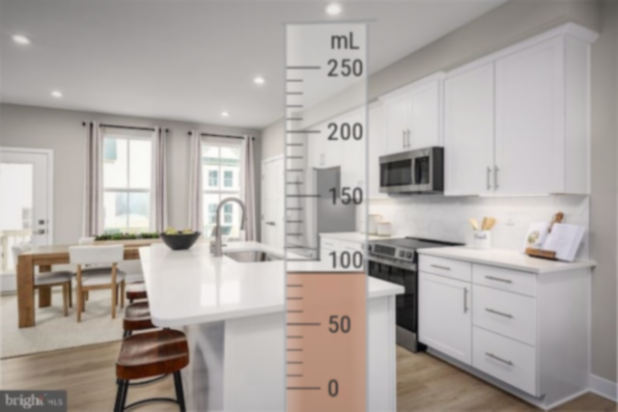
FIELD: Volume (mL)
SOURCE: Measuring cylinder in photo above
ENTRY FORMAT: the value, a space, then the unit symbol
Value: 90 mL
